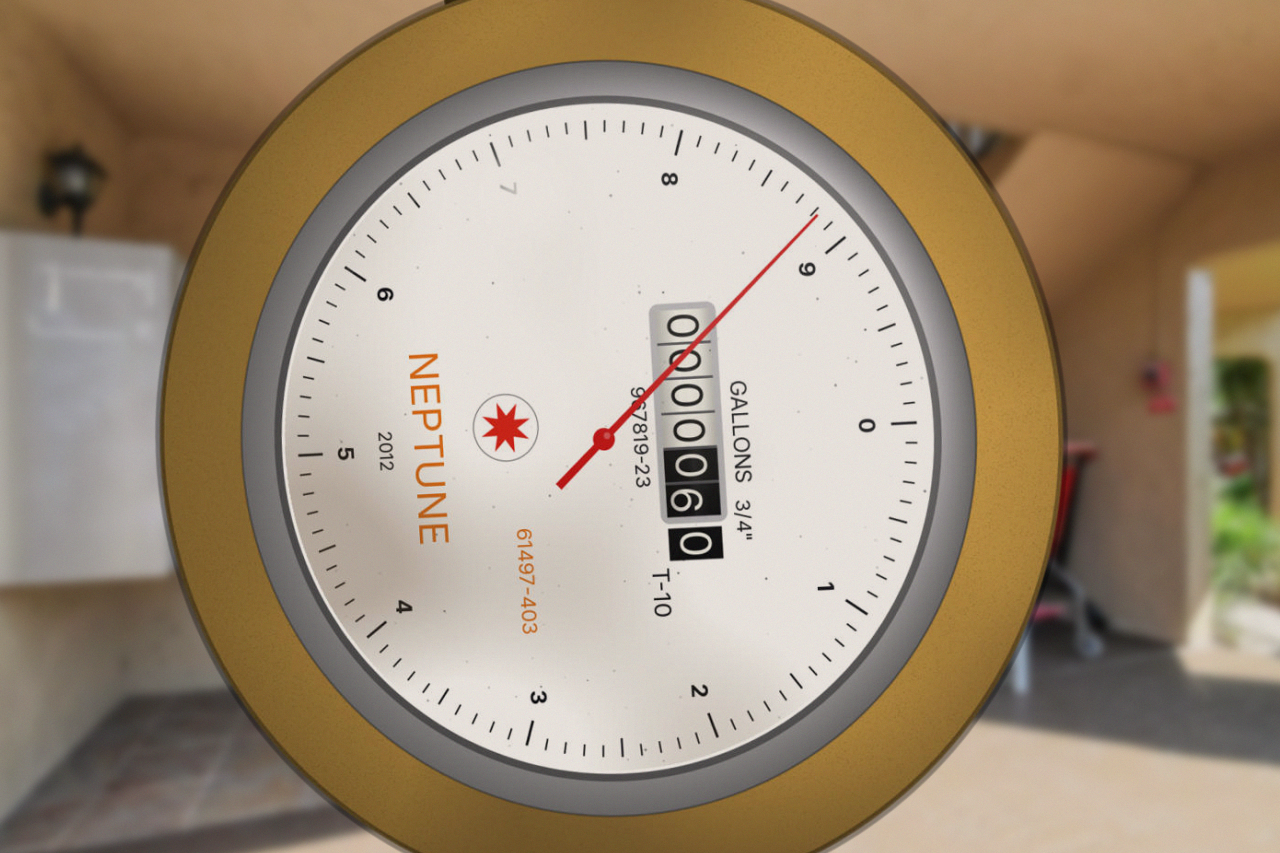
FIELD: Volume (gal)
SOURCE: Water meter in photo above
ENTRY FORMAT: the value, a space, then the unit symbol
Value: 58.8 gal
